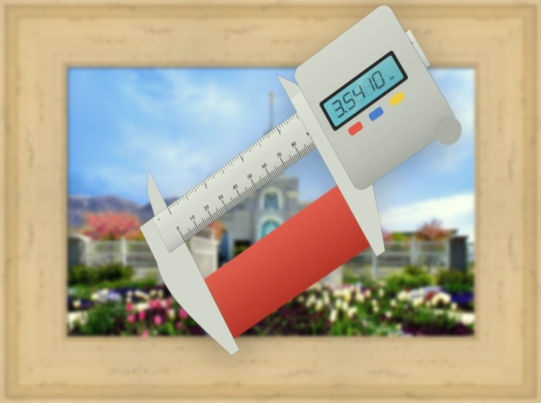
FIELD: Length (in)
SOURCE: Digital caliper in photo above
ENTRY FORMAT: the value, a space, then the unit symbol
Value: 3.5410 in
